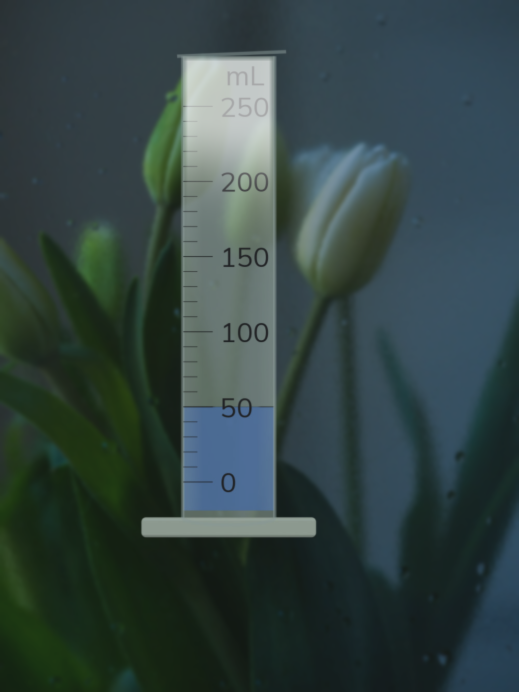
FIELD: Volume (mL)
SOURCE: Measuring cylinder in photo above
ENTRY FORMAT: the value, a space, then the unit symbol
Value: 50 mL
